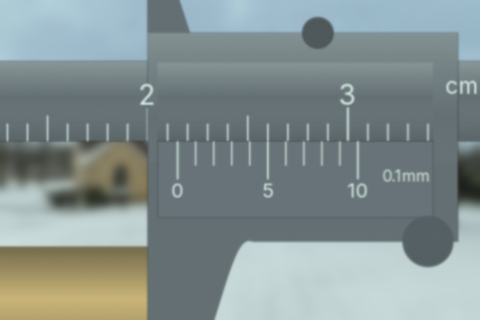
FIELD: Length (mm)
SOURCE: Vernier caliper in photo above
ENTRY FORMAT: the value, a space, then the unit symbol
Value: 21.5 mm
